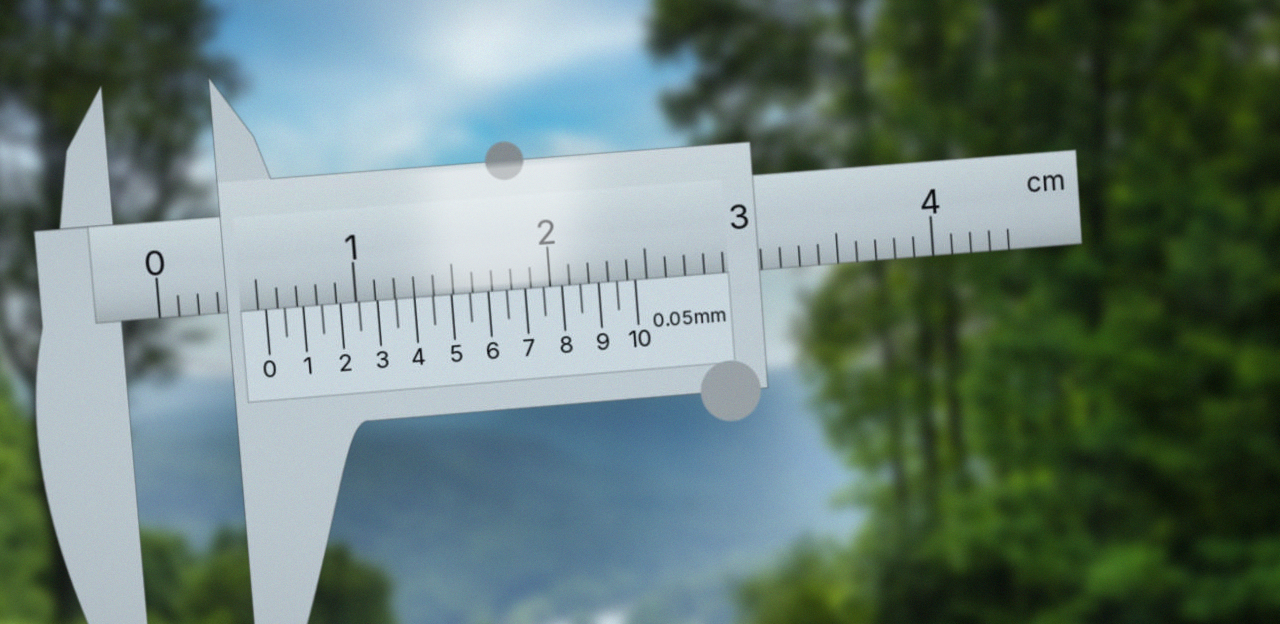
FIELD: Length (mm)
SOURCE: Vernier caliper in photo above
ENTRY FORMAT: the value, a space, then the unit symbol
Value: 5.4 mm
